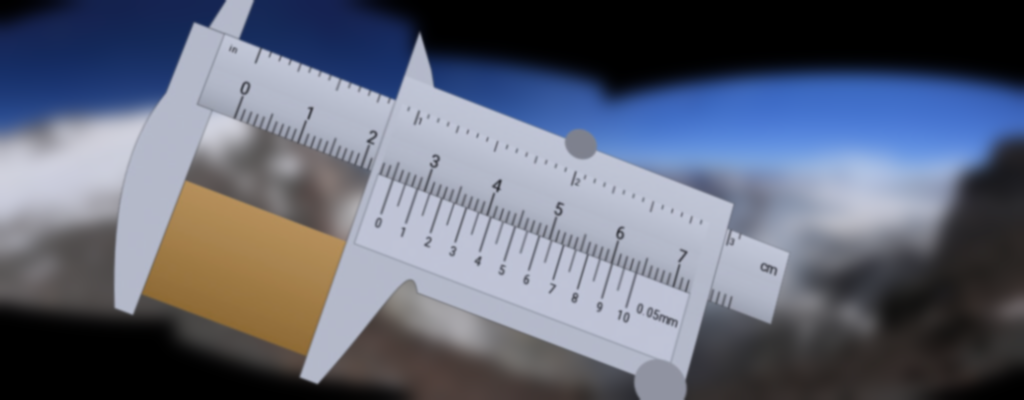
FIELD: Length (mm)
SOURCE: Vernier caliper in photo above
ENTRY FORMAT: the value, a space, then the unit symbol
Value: 25.0 mm
